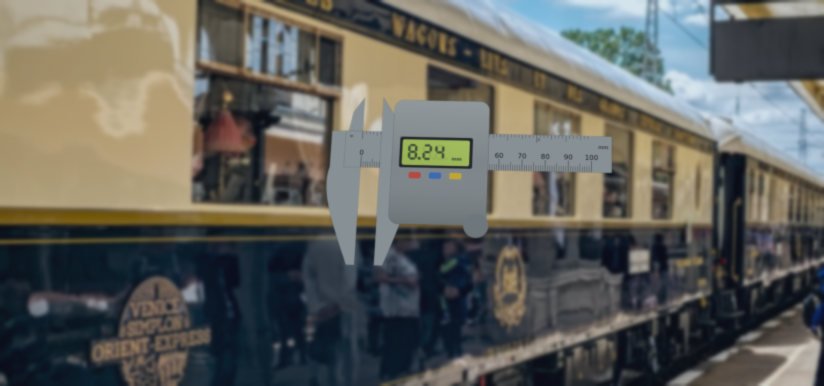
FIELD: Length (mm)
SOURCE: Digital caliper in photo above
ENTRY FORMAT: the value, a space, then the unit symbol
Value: 8.24 mm
